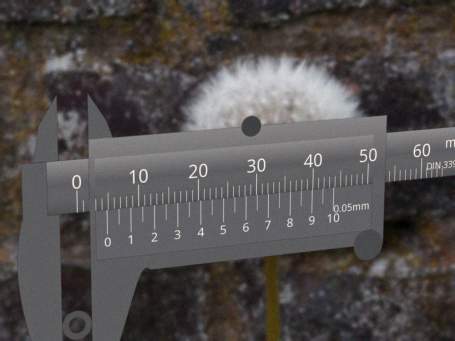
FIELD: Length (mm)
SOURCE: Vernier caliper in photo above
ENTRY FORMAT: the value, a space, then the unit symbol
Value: 4.8 mm
